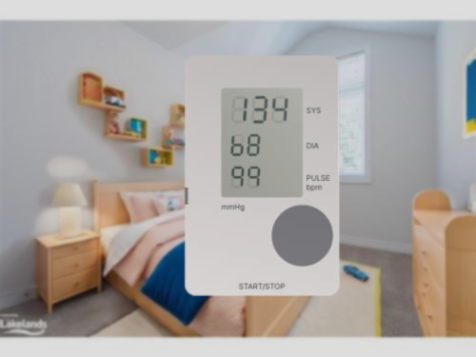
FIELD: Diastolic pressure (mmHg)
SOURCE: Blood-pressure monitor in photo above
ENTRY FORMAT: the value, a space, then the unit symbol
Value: 68 mmHg
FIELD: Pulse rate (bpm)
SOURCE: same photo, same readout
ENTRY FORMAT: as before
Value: 99 bpm
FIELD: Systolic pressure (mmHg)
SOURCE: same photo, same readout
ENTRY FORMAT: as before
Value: 134 mmHg
